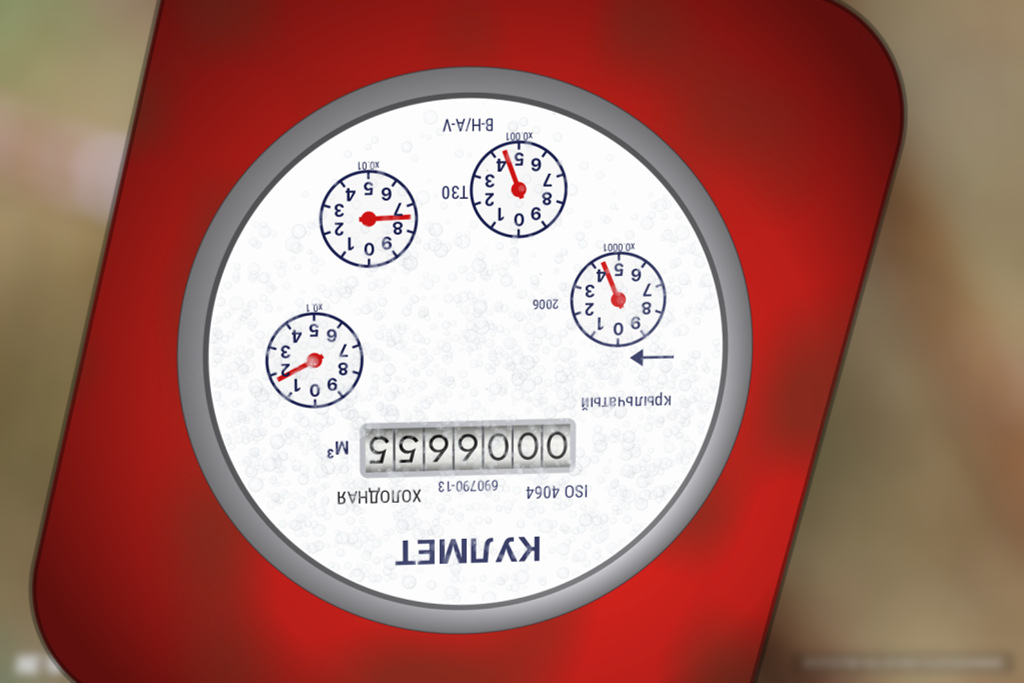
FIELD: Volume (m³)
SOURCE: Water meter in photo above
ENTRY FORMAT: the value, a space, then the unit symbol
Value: 6655.1744 m³
